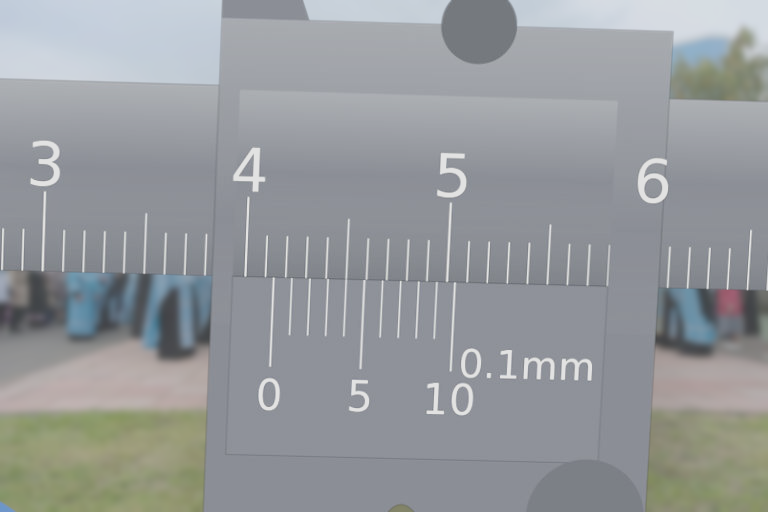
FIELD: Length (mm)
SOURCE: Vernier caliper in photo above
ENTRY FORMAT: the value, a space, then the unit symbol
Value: 41.4 mm
